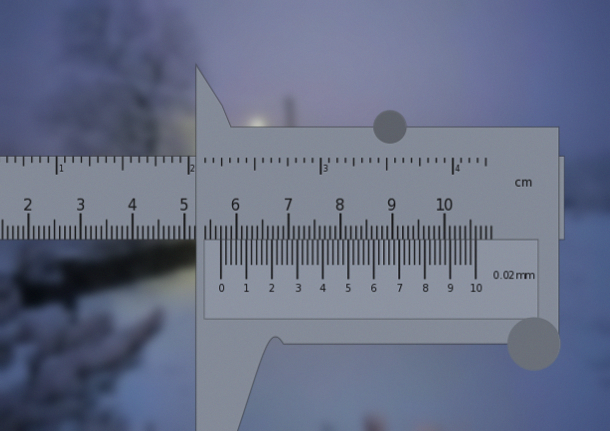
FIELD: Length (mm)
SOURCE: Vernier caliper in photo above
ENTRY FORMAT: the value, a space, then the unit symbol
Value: 57.0 mm
